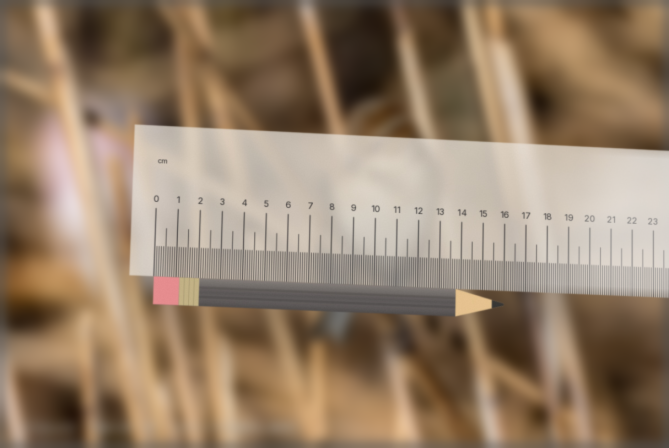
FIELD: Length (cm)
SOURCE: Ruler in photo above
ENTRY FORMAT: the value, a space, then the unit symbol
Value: 16 cm
